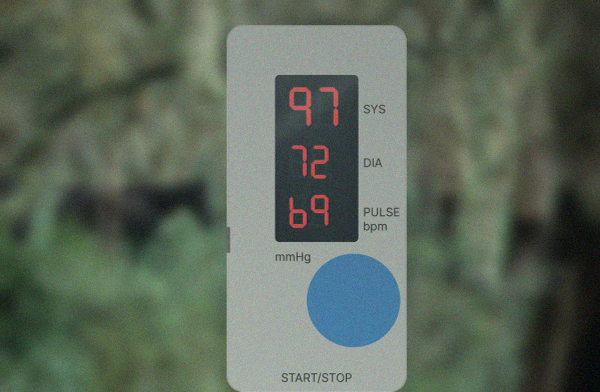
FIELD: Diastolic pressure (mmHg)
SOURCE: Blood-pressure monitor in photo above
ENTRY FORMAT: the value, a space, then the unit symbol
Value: 72 mmHg
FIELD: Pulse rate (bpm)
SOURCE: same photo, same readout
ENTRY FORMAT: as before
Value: 69 bpm
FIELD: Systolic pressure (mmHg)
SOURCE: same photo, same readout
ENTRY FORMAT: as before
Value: 97 mmHg
